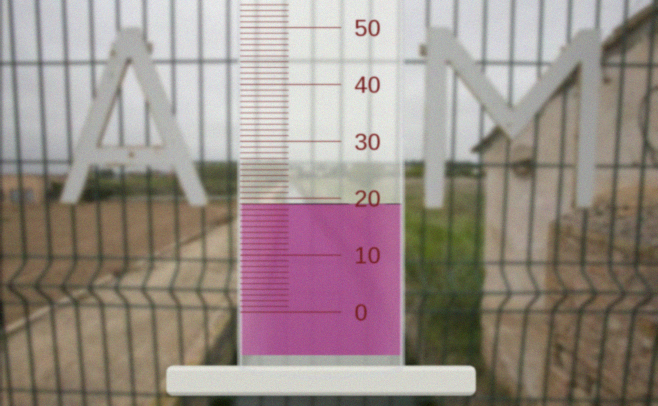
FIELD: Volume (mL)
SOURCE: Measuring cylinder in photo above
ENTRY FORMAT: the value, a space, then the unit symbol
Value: 19 mL
